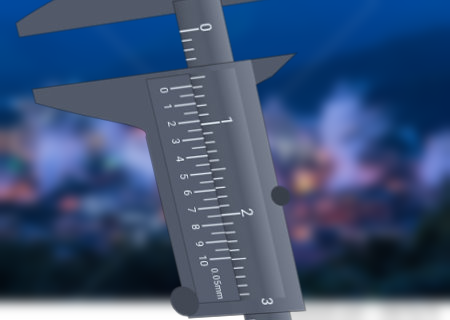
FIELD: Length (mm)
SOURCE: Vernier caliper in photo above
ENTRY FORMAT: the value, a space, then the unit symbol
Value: 5.8 mm
